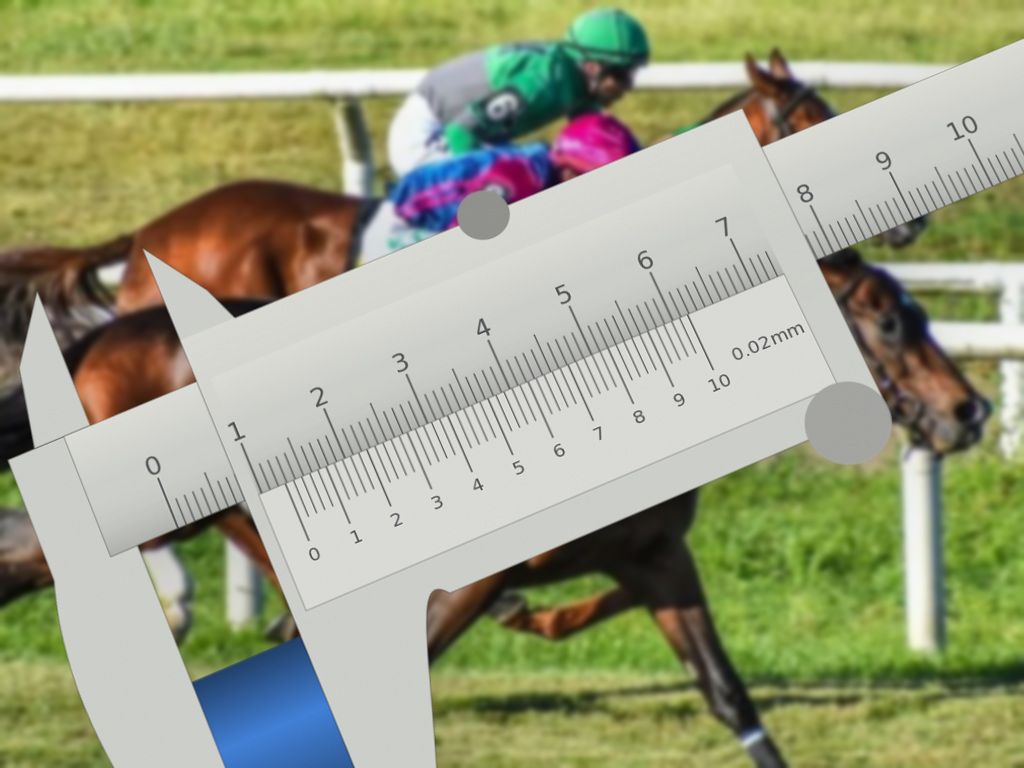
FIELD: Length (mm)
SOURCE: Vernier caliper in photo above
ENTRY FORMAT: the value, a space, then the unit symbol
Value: 12.8 mm
